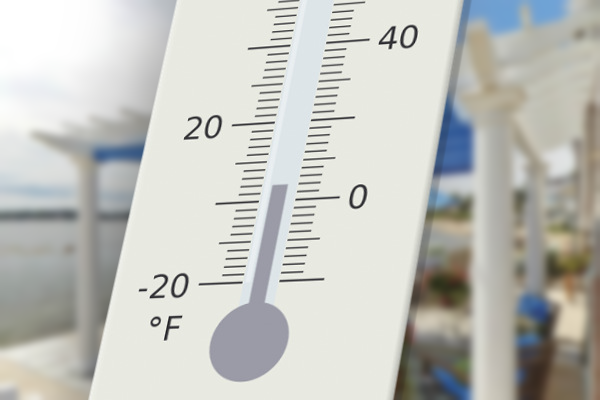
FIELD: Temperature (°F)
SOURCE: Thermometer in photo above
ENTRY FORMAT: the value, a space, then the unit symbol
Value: 4 °F
